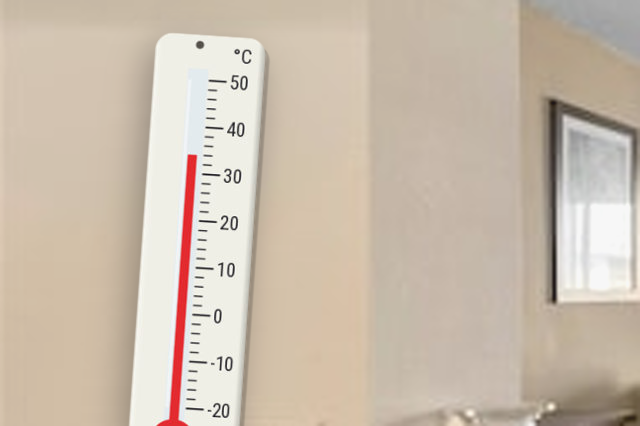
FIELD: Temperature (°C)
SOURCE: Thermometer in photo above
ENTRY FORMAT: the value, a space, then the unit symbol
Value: 34 °C
